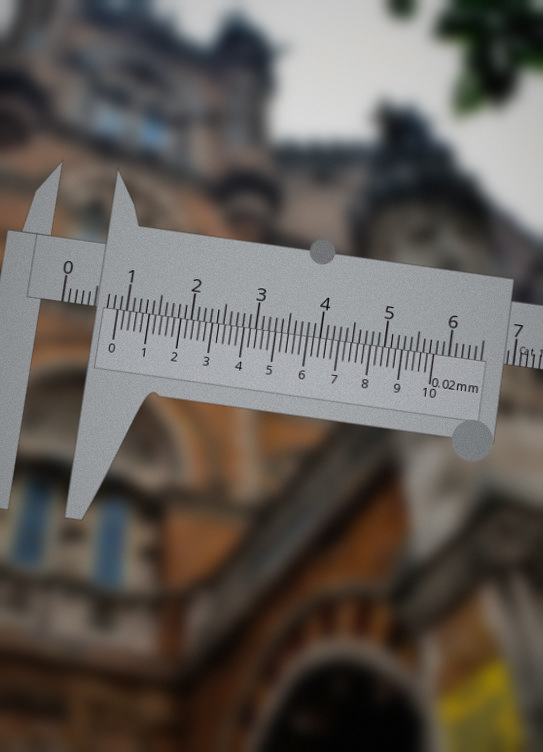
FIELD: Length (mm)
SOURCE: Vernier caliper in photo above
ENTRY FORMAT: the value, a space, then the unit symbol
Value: 8.6 mm
